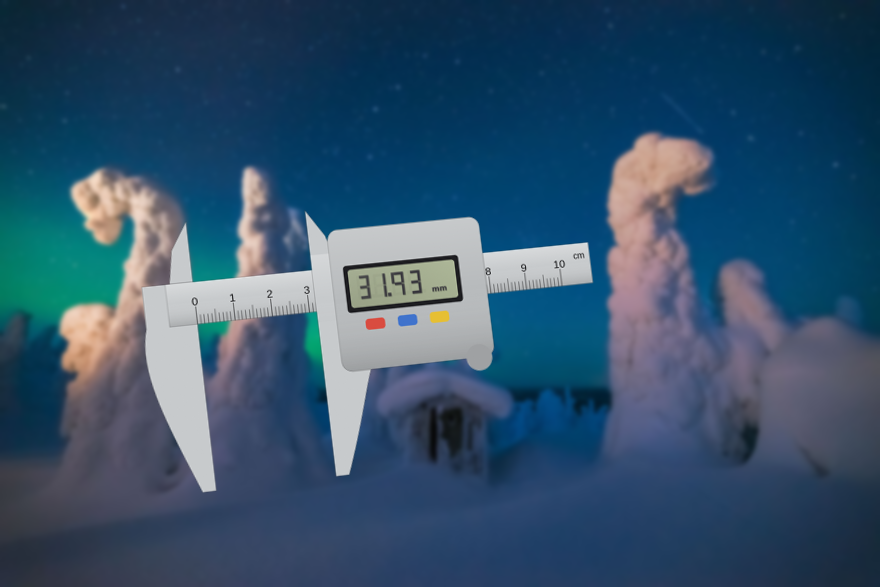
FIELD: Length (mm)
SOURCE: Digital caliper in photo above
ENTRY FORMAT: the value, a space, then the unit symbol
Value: 31.93 mm
